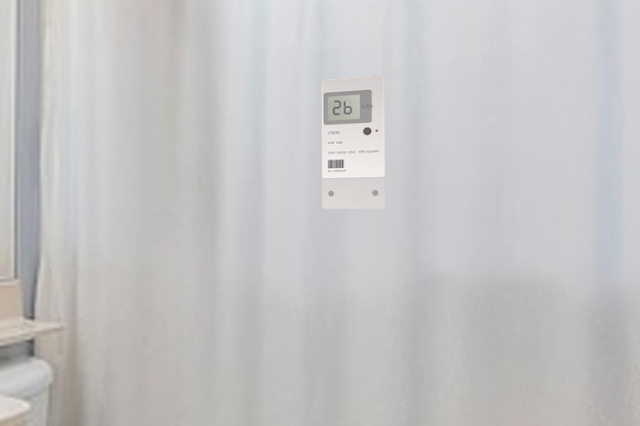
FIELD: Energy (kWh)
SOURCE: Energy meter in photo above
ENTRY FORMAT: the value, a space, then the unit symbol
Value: 26 kWh
